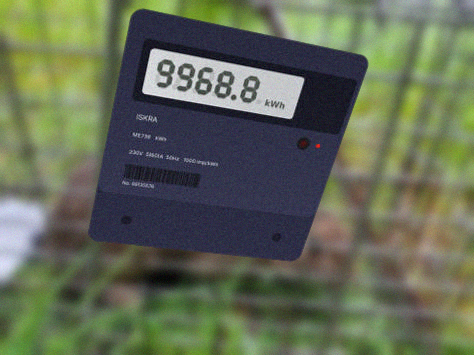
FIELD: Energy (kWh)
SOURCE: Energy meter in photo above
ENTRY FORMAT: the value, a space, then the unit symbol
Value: 9968.8 kWh
